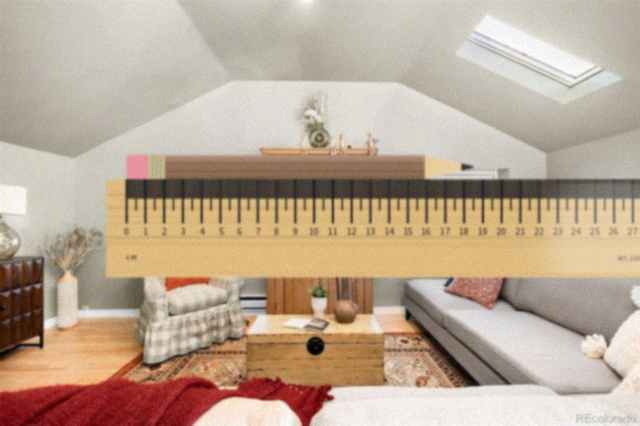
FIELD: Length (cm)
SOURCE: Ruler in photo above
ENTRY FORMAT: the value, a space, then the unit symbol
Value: 18.5 cm
